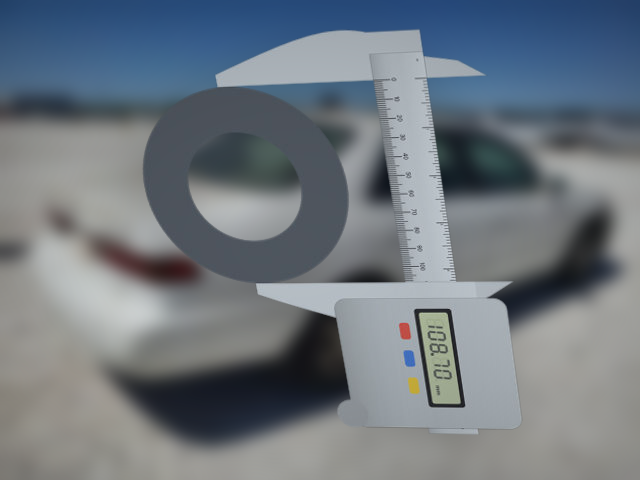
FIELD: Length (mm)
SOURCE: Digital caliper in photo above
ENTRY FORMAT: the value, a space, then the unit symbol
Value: 108.70 mm
